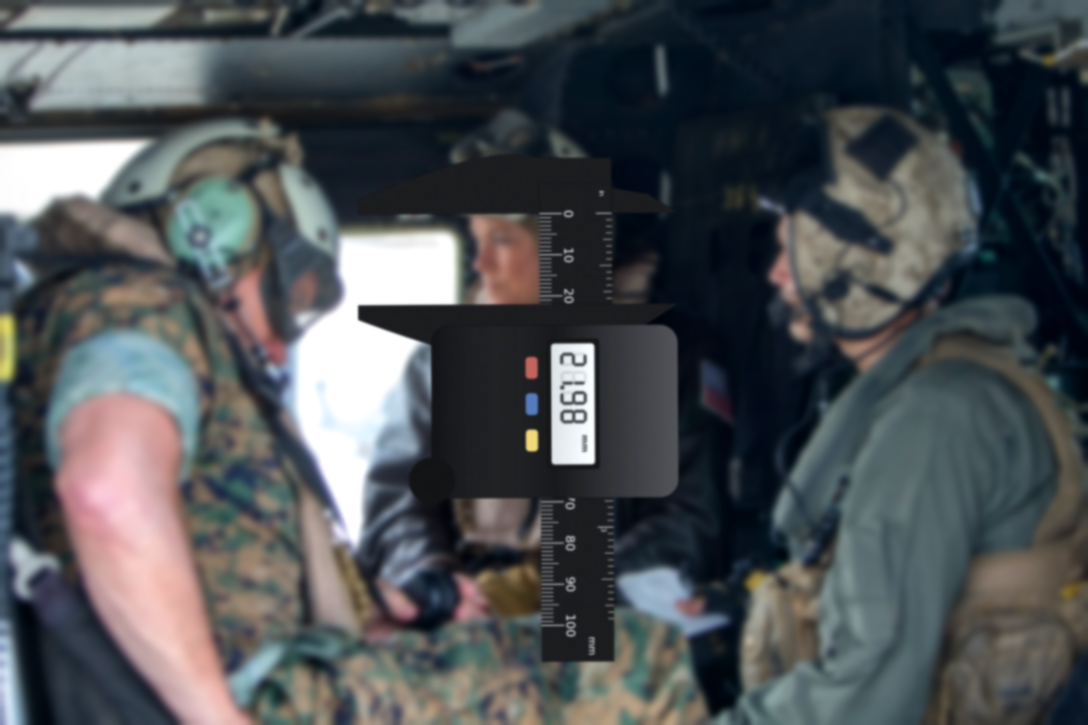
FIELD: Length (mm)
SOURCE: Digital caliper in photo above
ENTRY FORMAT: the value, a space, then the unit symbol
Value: 21.98 mm
